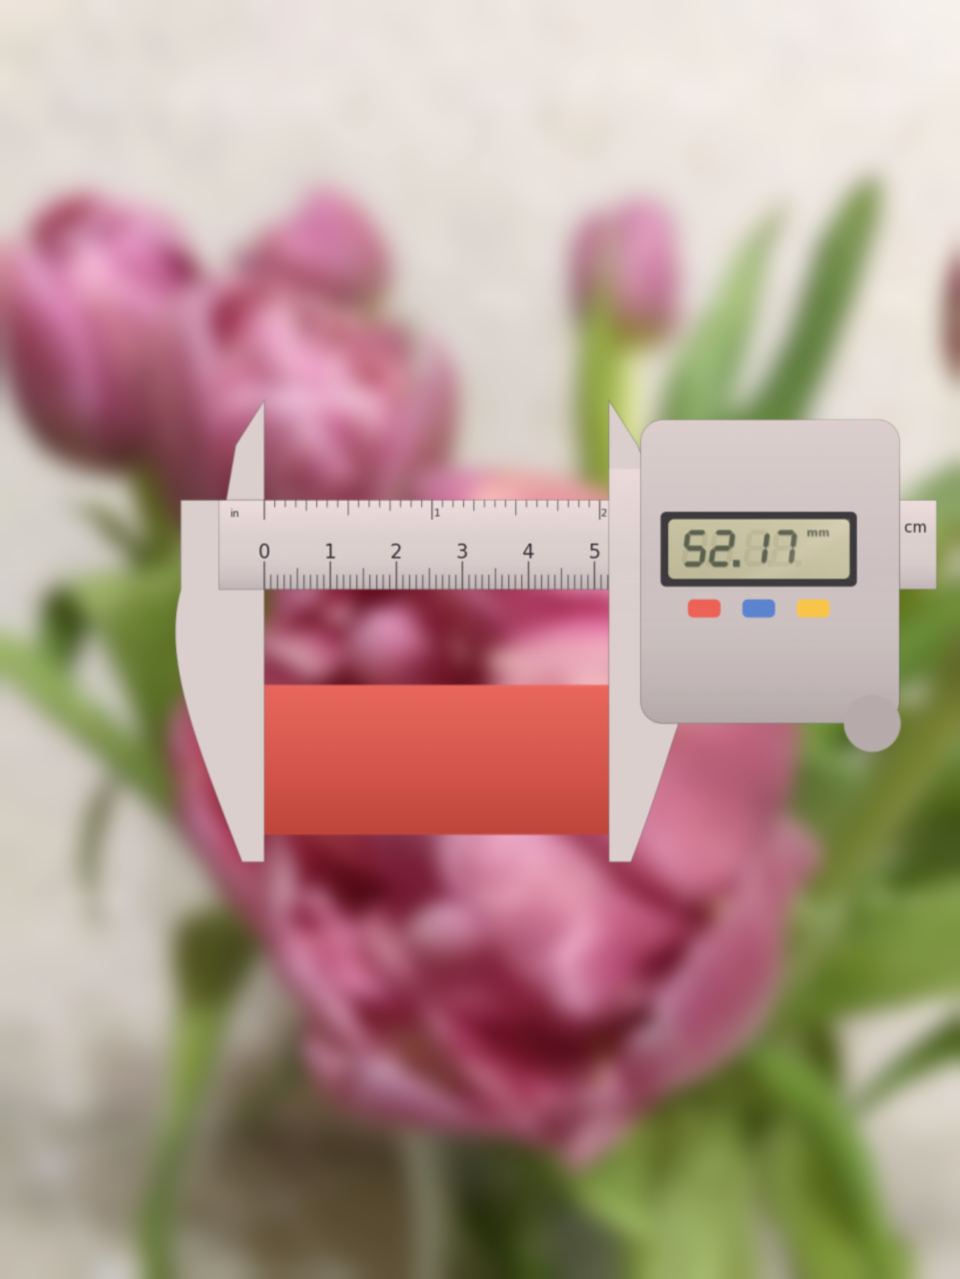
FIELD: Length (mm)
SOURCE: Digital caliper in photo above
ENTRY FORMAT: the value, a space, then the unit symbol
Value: 52.17 mm
